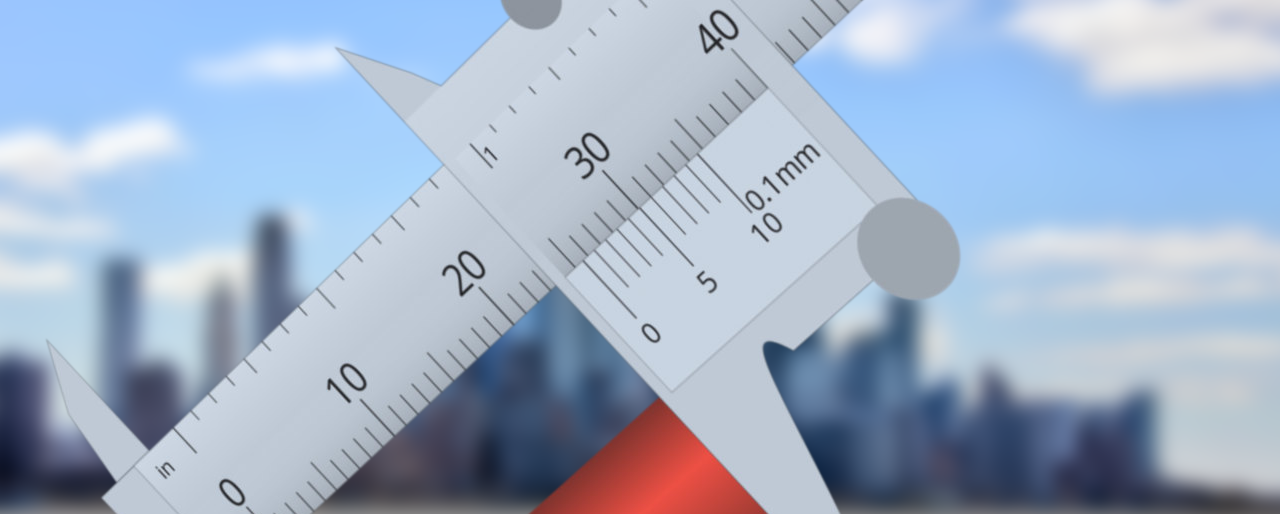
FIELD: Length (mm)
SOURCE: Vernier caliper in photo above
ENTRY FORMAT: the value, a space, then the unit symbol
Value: 25.6 mm
